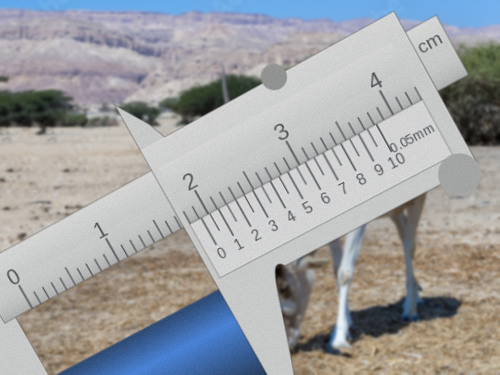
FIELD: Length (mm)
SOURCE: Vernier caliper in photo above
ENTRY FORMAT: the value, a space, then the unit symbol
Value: 19.2 mm
